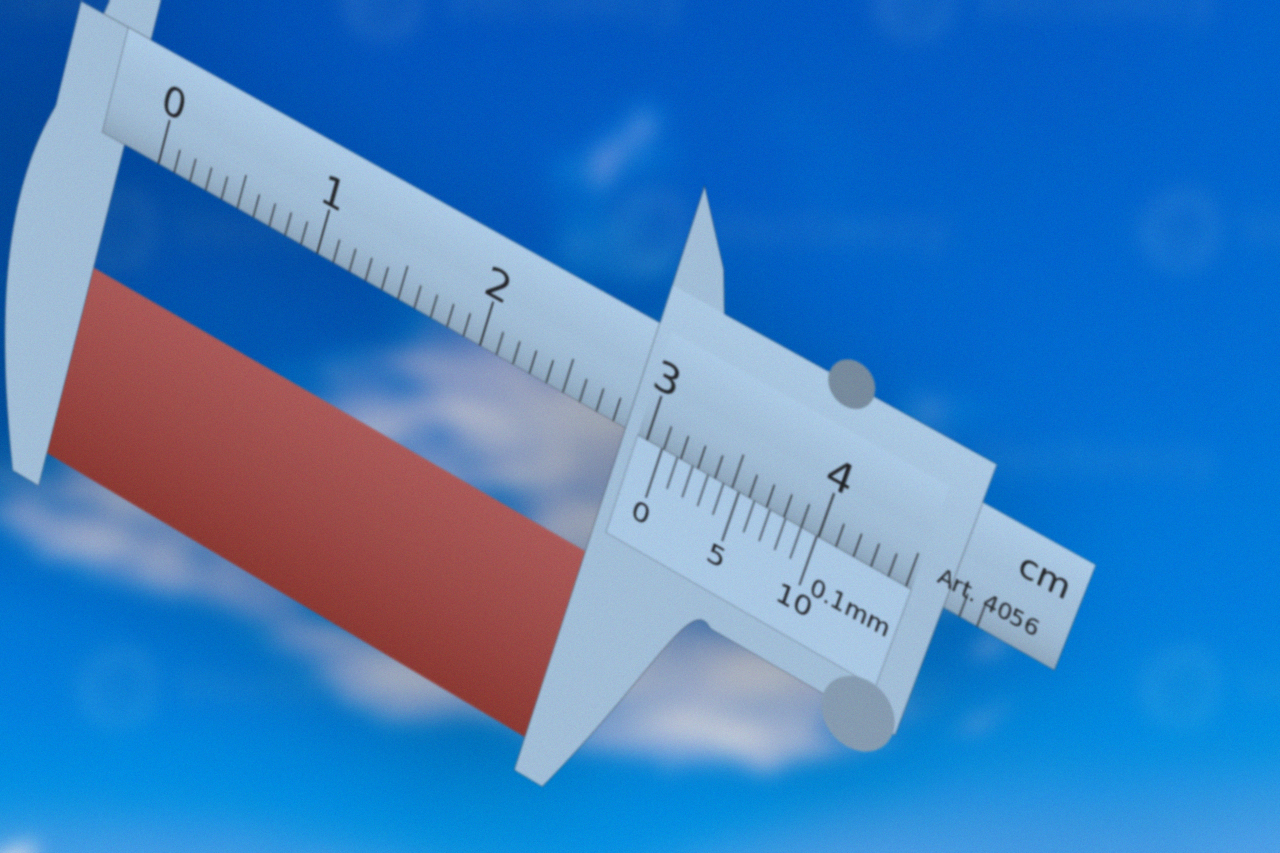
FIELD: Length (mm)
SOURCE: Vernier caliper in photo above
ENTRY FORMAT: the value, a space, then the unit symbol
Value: 30.9 mm
